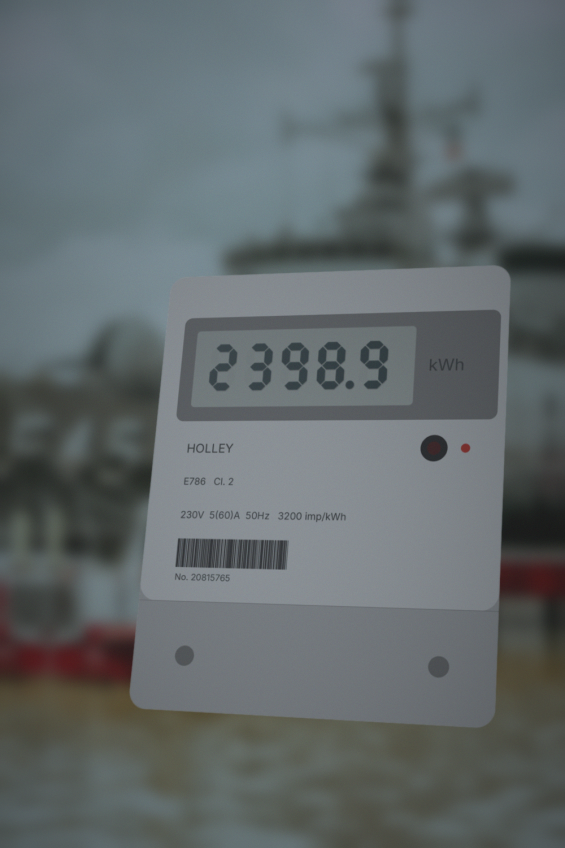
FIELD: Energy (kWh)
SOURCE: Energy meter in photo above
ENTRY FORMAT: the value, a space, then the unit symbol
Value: 2398.9 kWh
